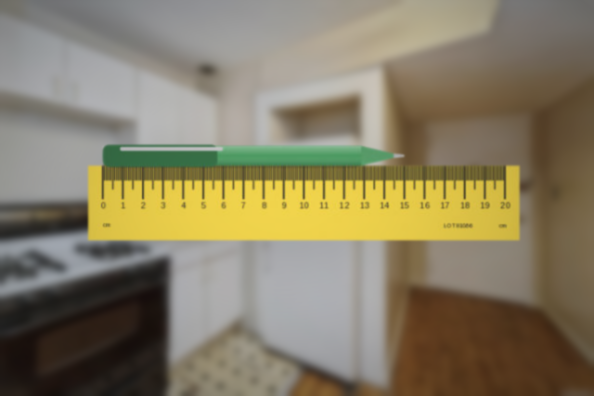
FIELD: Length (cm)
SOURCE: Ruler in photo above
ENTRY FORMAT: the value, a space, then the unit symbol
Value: 15 cm
